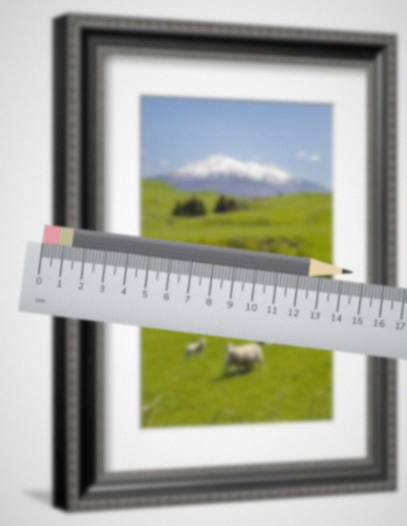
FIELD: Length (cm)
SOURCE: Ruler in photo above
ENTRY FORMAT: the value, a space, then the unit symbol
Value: 14.5 cm
